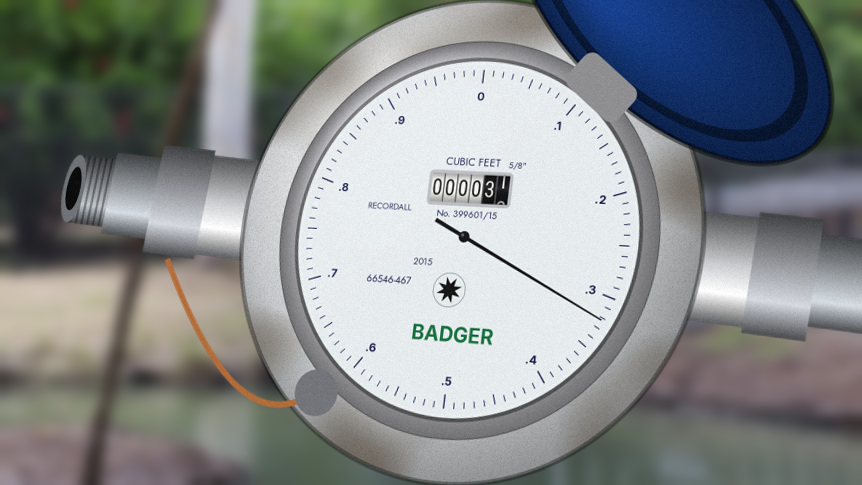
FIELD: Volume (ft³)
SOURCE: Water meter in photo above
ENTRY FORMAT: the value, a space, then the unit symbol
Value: 31.32 ft³
